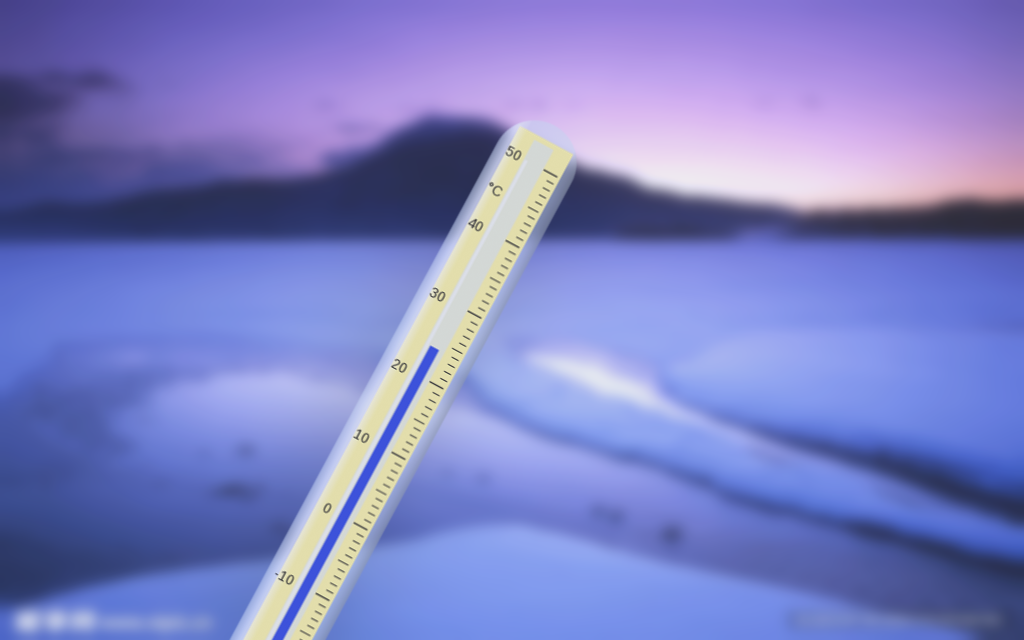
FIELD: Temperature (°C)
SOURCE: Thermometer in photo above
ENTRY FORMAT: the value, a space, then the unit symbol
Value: 24 °C
